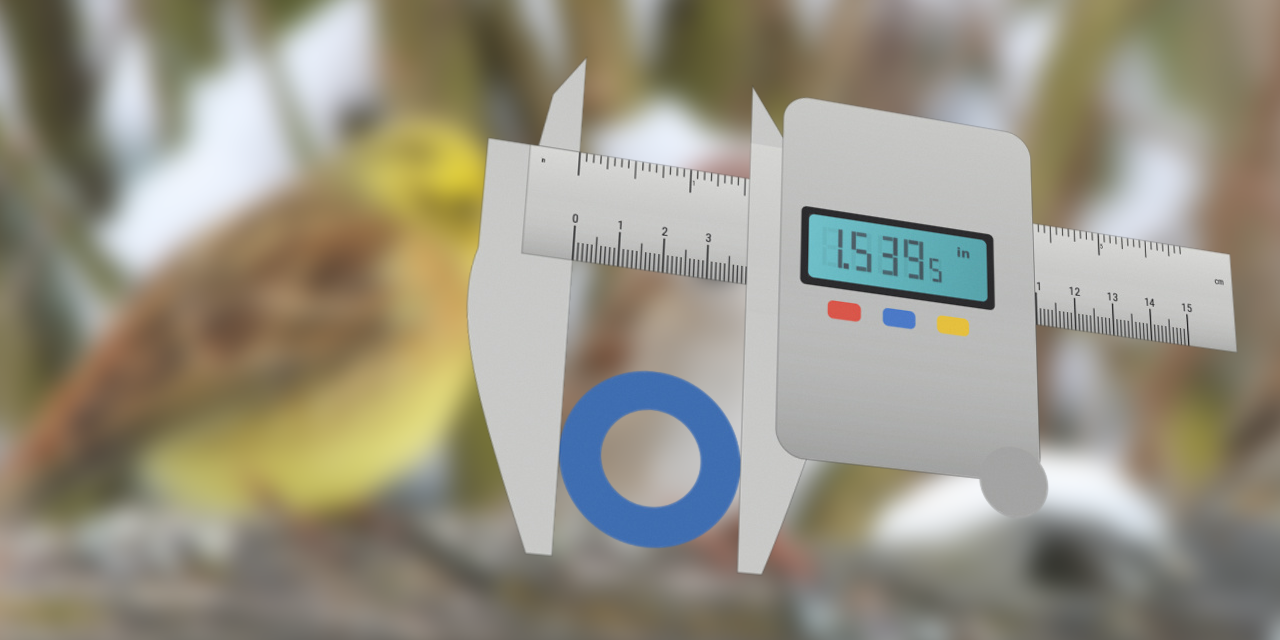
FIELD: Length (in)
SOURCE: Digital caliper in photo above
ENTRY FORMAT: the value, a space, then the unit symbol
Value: 1.5395 in
